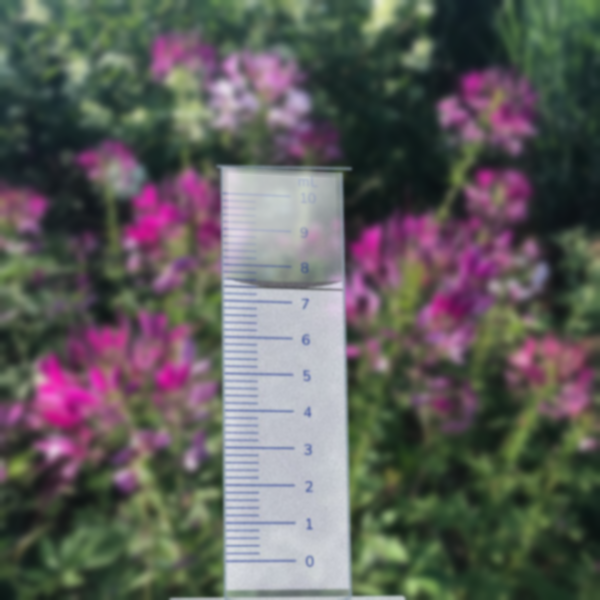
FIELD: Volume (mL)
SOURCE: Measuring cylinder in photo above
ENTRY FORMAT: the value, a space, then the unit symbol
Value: 7.4 mL
